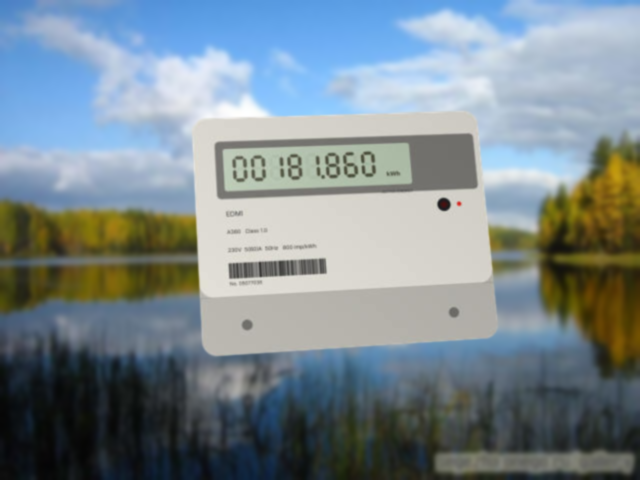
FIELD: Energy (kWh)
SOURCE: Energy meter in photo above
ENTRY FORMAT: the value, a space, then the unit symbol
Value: 181.860 kWh
